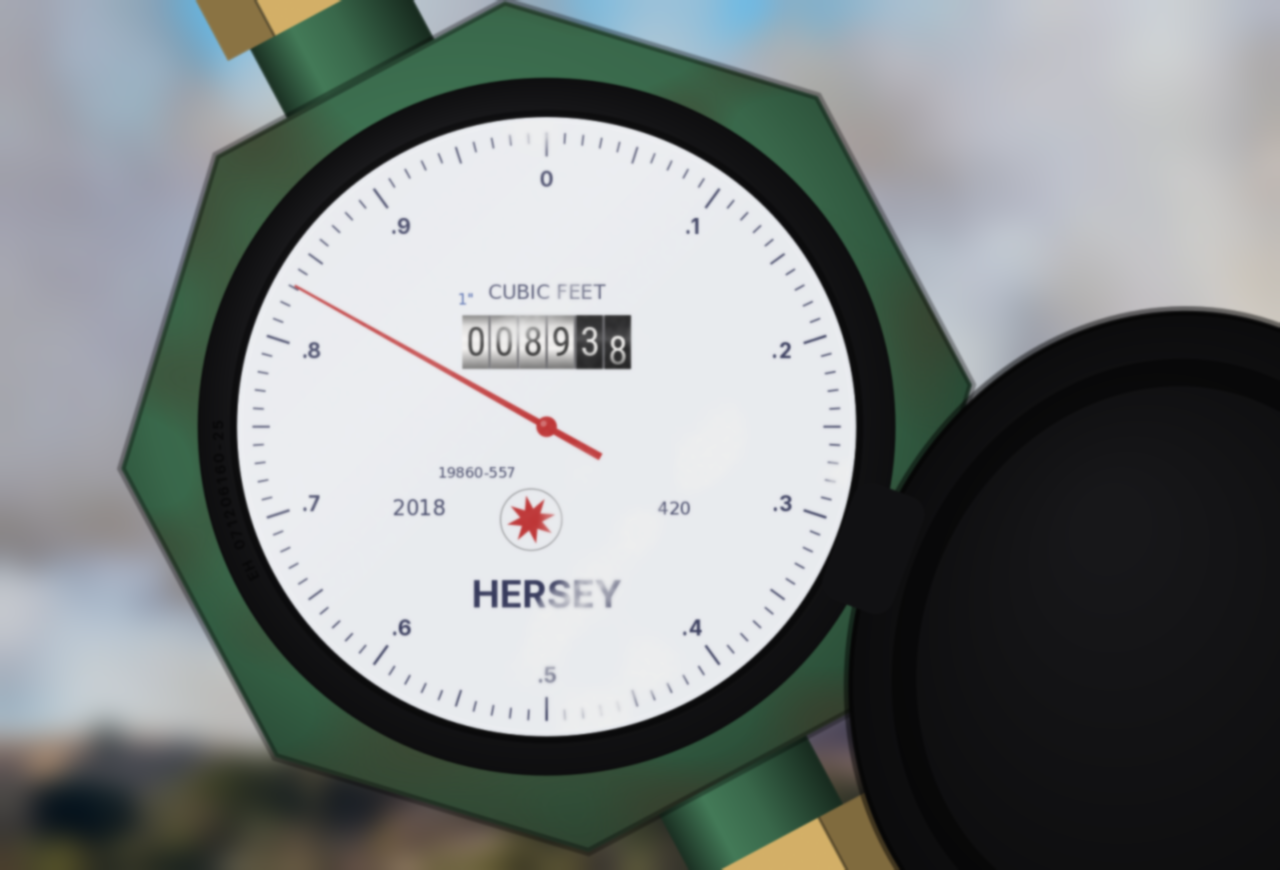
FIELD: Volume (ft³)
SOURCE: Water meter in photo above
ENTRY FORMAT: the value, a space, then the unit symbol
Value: 8937.83 ft³
